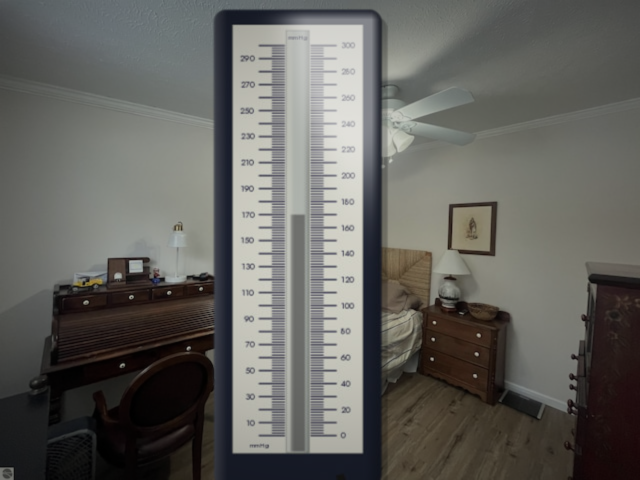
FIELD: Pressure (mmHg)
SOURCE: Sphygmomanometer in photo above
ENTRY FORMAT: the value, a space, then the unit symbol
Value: 170 mmHg
